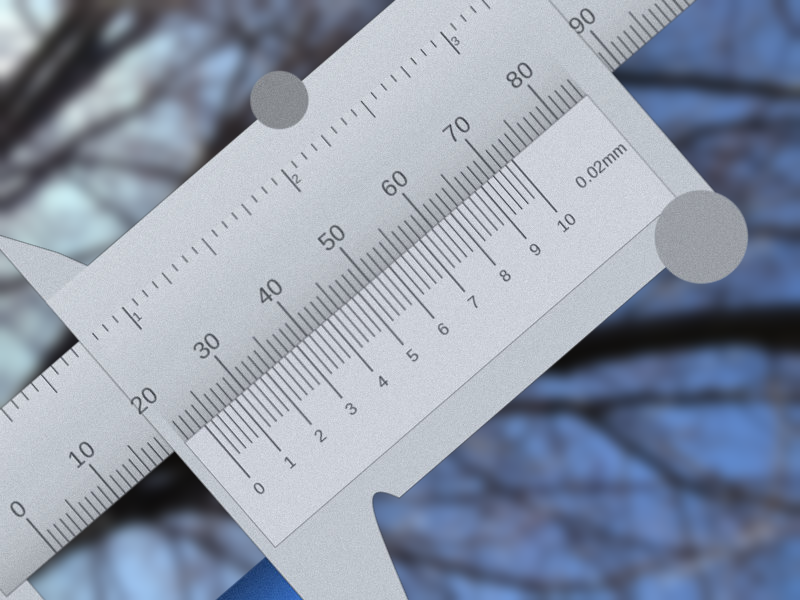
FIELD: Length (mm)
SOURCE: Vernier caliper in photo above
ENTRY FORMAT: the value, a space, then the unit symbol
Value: 23.6 mm
